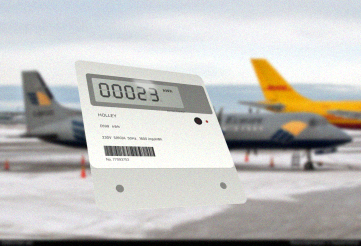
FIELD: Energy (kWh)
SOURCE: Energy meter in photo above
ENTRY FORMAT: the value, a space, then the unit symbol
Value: 23 kWh
